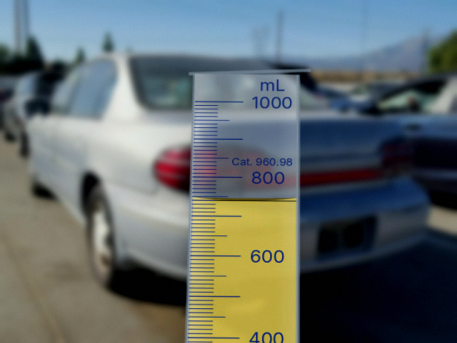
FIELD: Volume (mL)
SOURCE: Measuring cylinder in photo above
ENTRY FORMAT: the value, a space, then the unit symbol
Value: 740 mL
